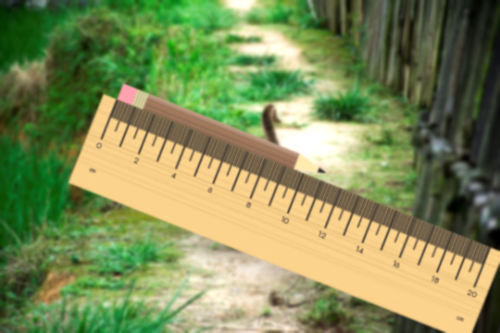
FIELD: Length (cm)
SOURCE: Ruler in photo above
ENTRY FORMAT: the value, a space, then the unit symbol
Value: 11 cm
